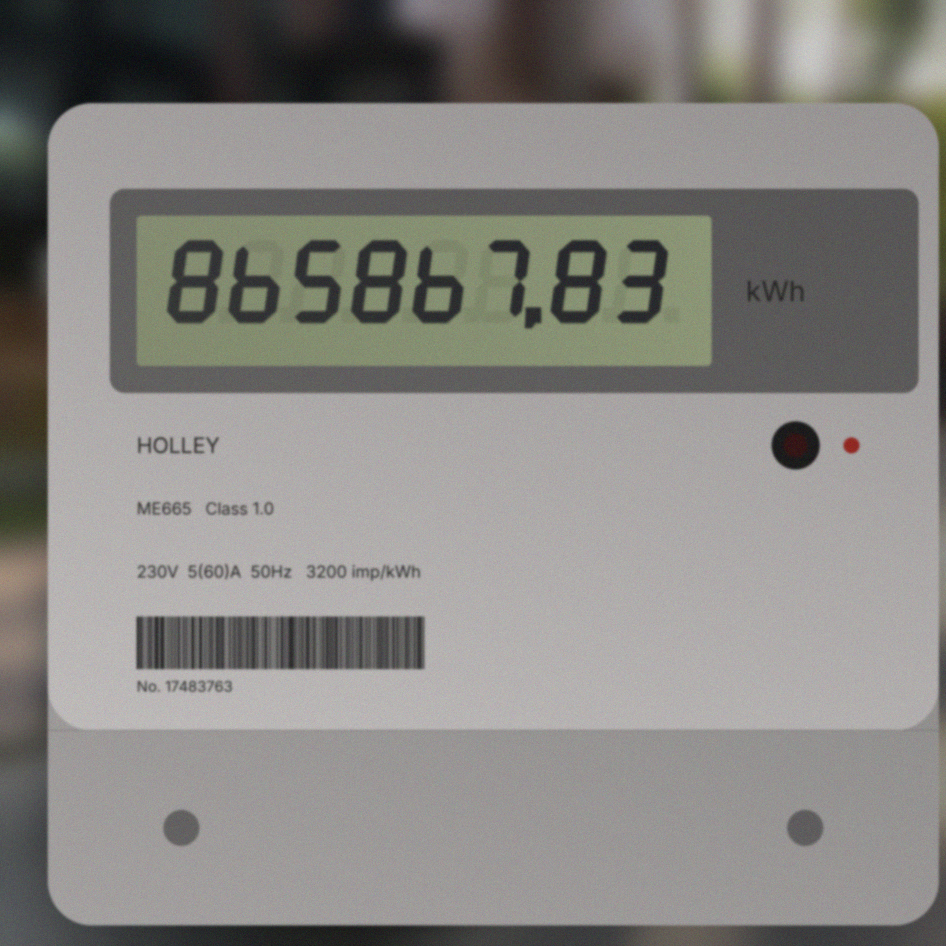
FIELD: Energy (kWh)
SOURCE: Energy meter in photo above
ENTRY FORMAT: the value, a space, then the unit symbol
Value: 865867.83 kWh
